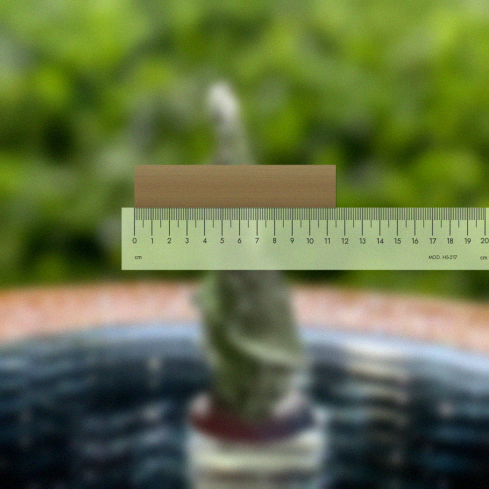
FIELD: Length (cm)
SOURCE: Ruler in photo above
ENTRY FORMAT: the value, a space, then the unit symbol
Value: 11.5 cm
